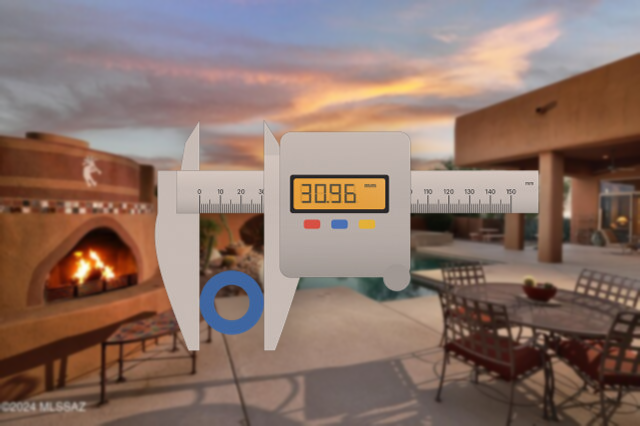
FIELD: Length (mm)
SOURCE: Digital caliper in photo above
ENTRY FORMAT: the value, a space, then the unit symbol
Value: 30.96 mm
